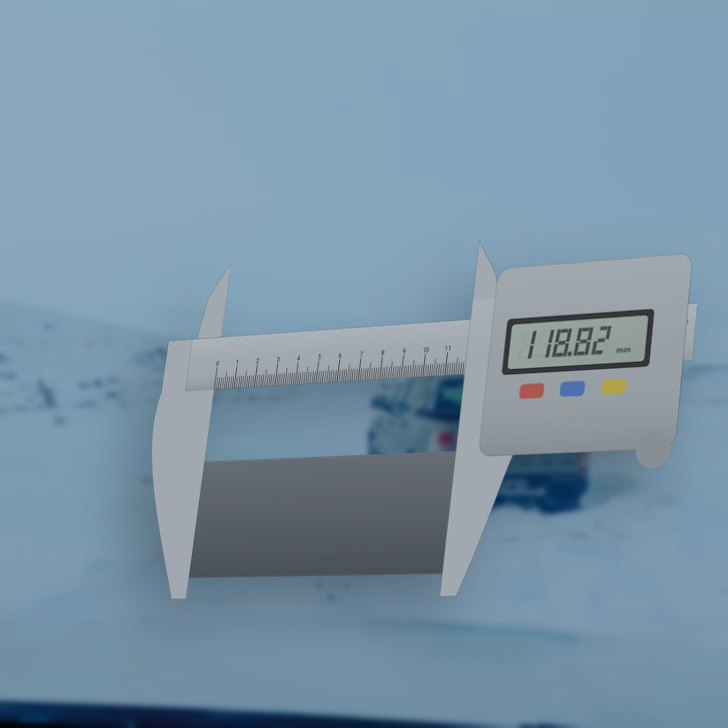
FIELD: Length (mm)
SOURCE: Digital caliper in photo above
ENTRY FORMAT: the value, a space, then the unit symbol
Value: 118.82 mm
